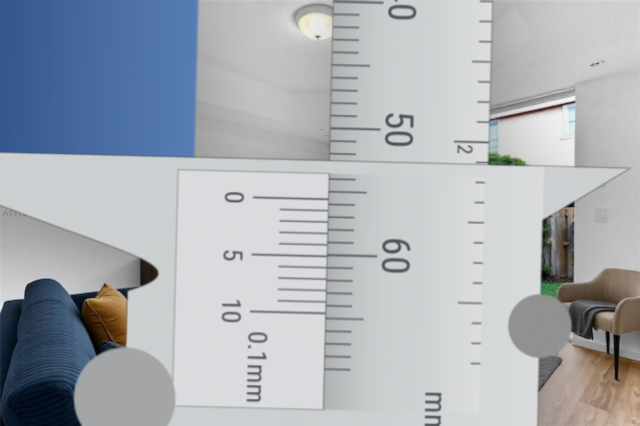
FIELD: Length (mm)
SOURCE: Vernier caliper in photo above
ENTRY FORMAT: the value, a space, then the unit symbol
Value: 55.6 mm
